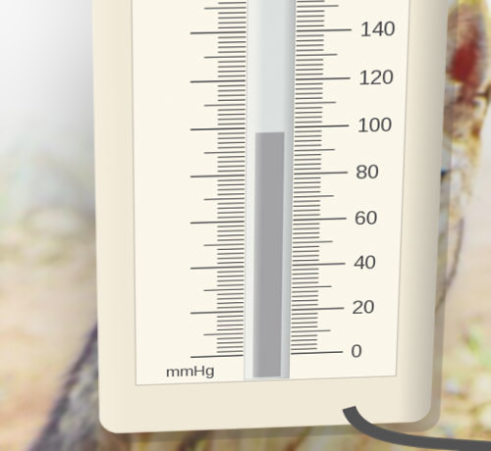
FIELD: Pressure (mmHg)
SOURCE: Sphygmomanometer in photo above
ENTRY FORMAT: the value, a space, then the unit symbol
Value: 98 mmHg
